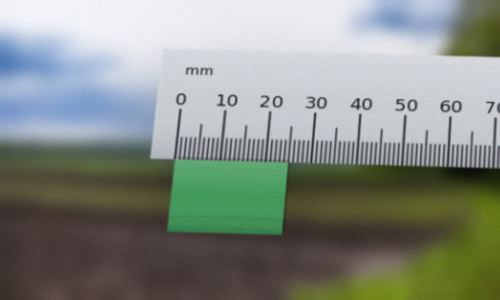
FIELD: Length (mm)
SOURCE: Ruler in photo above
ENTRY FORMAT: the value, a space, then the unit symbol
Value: 25 mm
